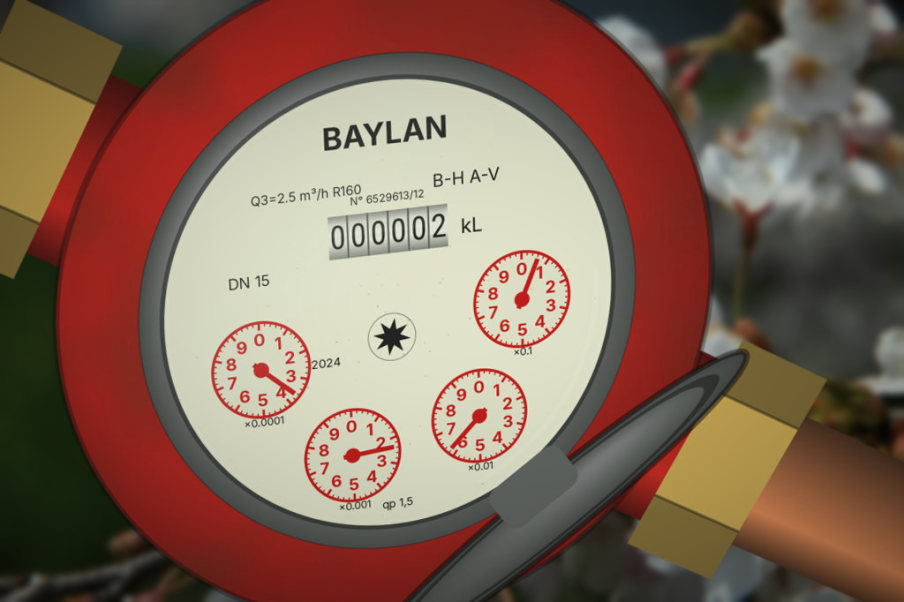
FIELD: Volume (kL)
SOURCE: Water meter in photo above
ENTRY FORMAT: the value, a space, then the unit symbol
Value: 2.0623 kL
